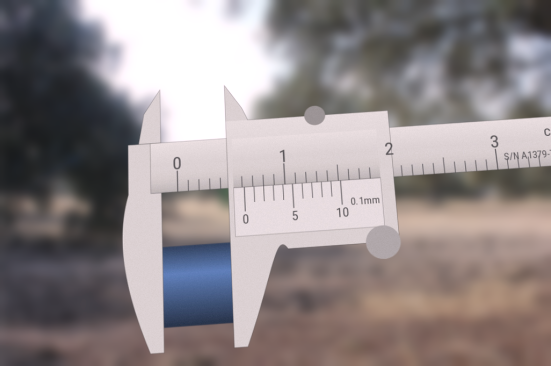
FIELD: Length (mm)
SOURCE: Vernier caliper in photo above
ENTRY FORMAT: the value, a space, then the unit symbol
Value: 6.2 mm
